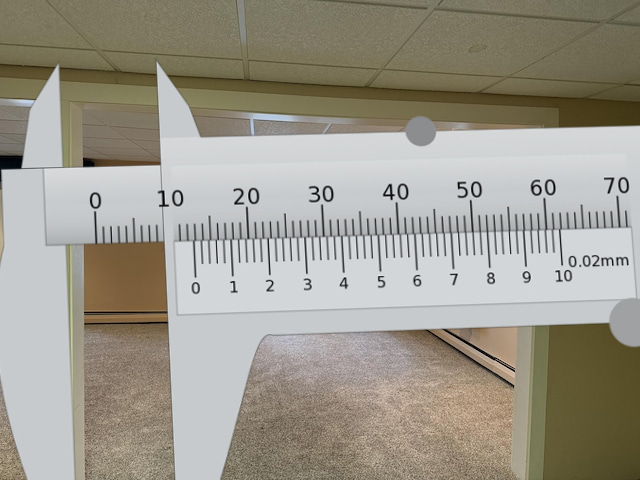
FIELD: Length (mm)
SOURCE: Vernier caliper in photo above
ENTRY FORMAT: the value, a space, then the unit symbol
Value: 12.8 mm
